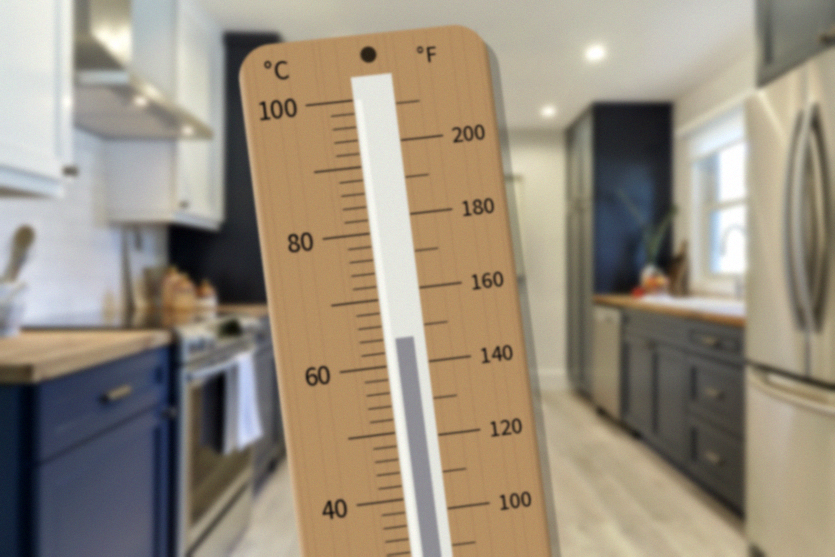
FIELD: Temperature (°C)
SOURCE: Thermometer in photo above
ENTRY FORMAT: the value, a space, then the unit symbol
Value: 64 °C
